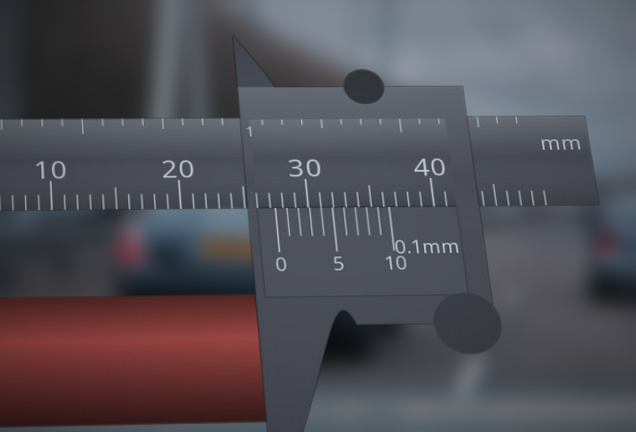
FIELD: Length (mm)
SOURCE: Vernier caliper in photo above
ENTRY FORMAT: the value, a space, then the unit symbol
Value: 27.4 mm
